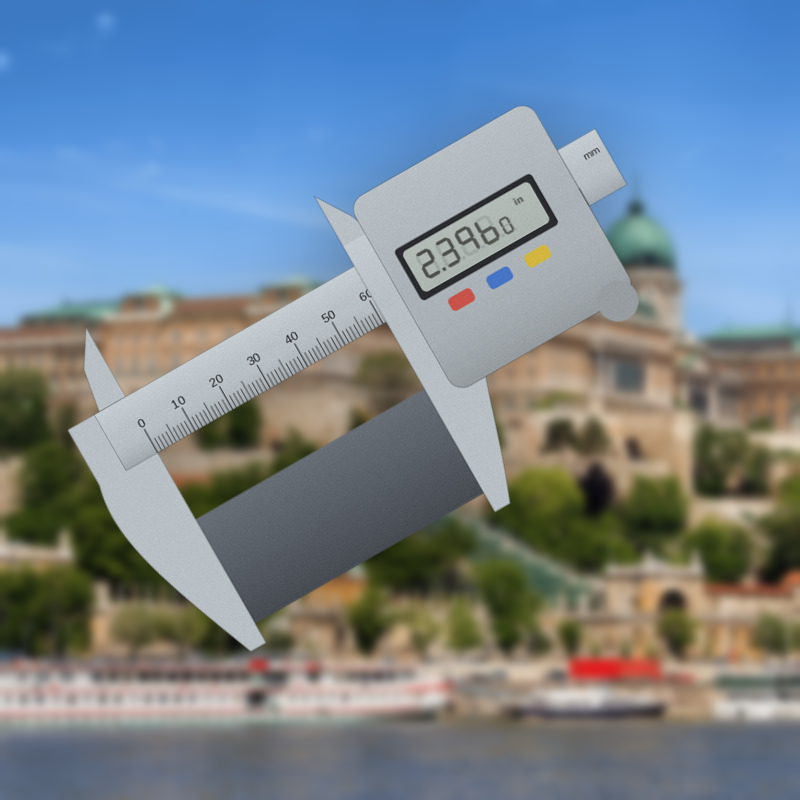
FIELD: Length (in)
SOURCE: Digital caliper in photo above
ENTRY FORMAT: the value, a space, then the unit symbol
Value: 2.3960 in
